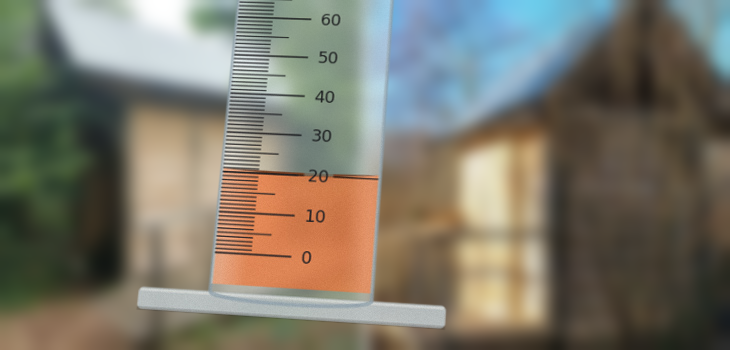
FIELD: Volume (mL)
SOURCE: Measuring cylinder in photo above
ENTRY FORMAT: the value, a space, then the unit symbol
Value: 20 mL
